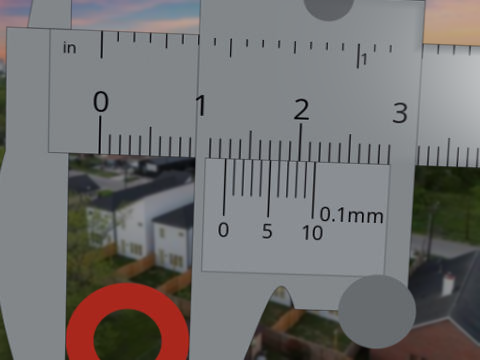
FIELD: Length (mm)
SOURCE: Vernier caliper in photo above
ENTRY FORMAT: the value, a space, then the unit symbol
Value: 12.6 mm
